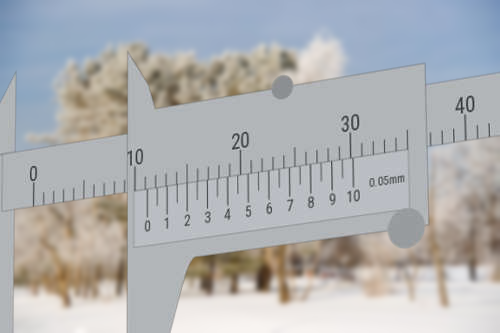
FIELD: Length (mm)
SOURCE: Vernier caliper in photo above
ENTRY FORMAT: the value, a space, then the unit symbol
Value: 11.2 mm
